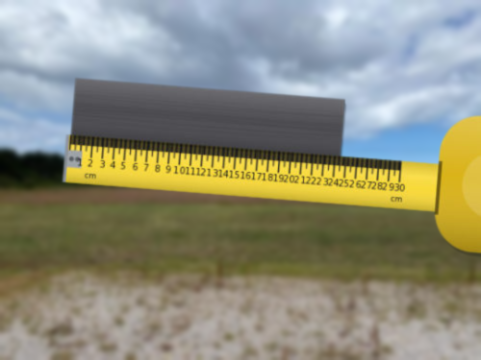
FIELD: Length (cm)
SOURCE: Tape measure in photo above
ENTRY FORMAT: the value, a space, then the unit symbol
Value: 24.5 cm
